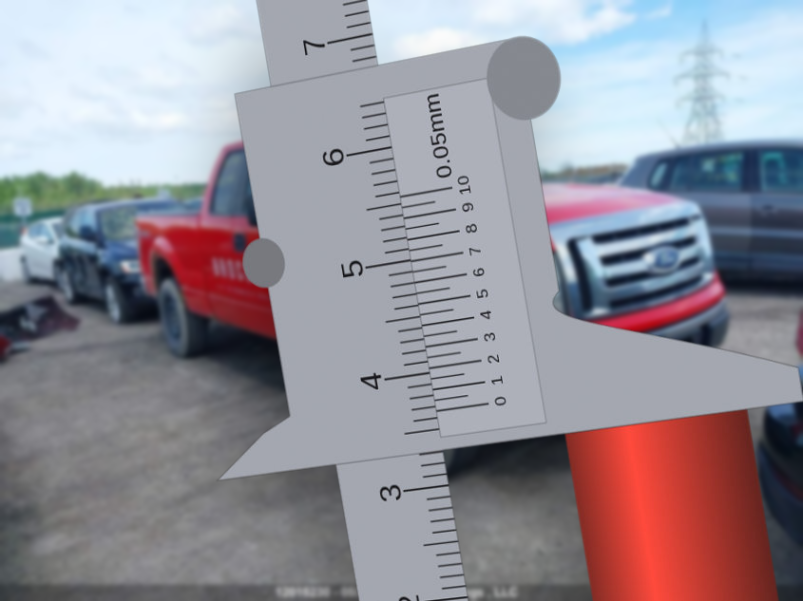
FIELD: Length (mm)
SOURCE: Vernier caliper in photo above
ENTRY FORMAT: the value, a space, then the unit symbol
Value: 36.6 mm
